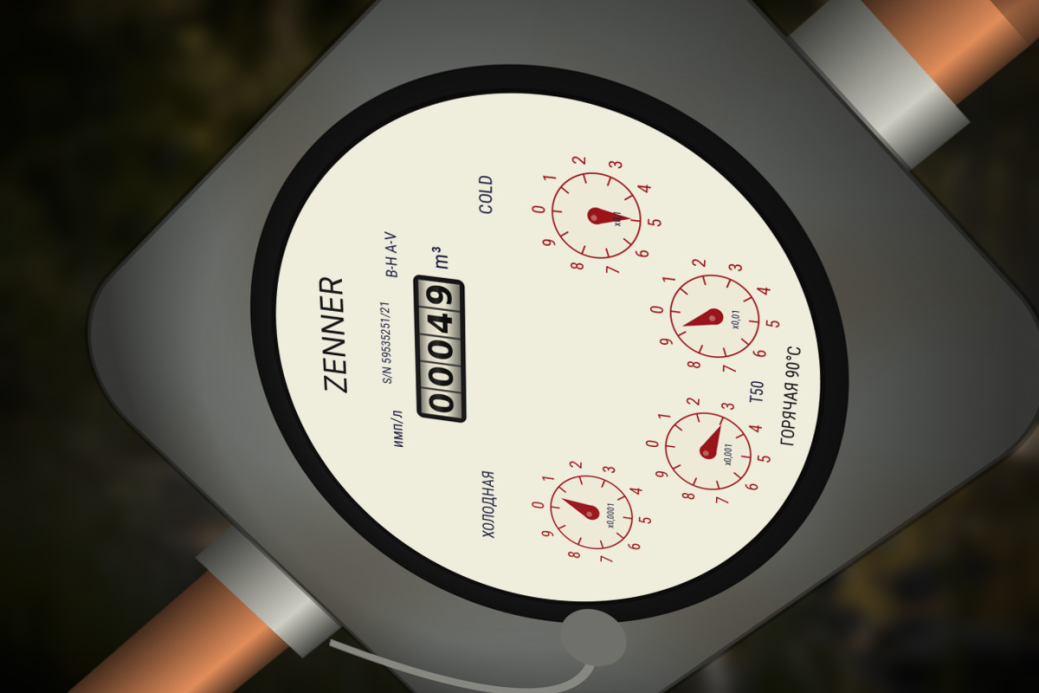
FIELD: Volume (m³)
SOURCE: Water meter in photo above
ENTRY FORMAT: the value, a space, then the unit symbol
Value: 49.4930 m³
